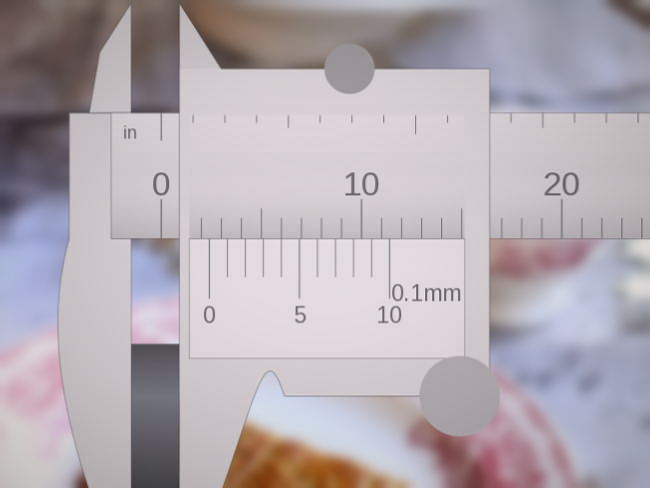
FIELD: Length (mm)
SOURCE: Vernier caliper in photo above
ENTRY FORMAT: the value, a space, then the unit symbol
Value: 2.4 mm
